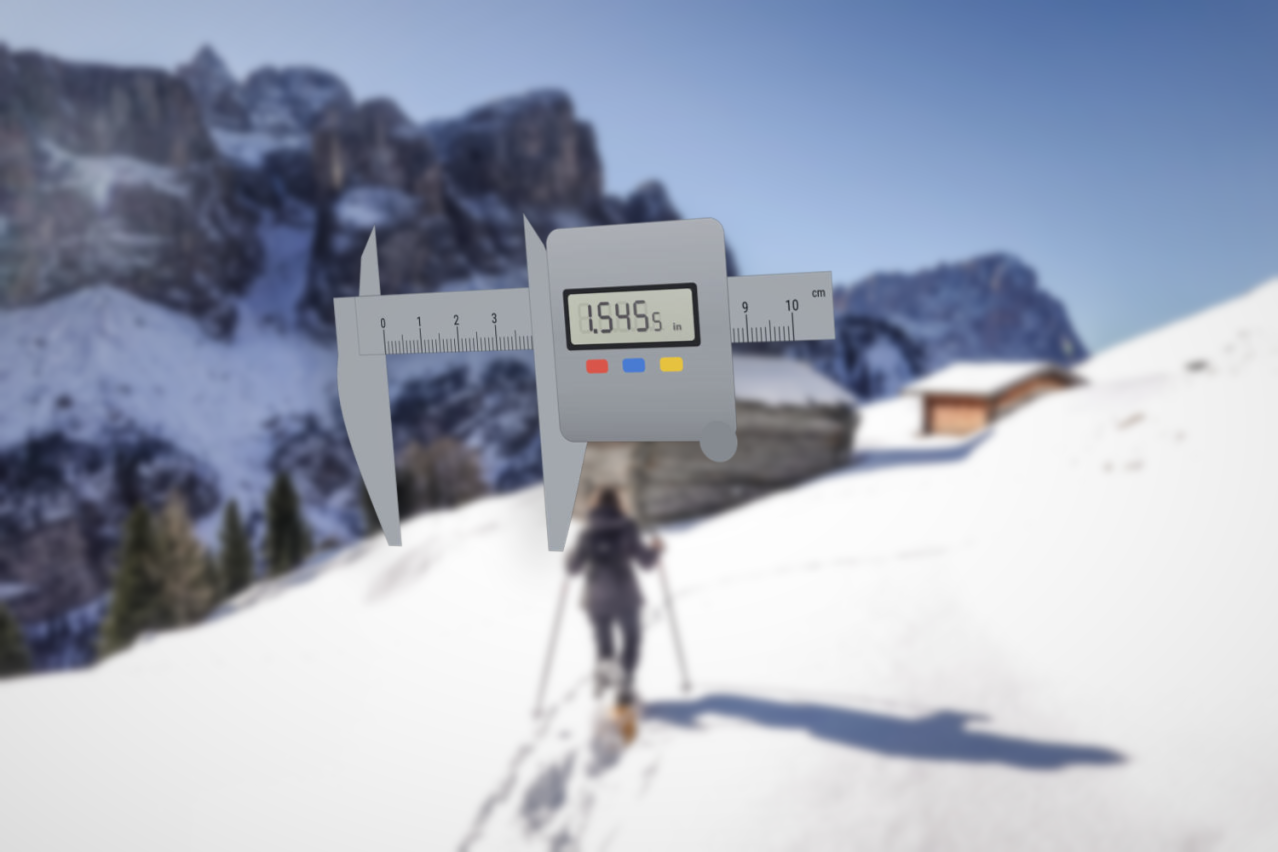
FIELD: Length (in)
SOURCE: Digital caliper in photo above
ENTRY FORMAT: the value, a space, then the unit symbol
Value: 1.5455 in
